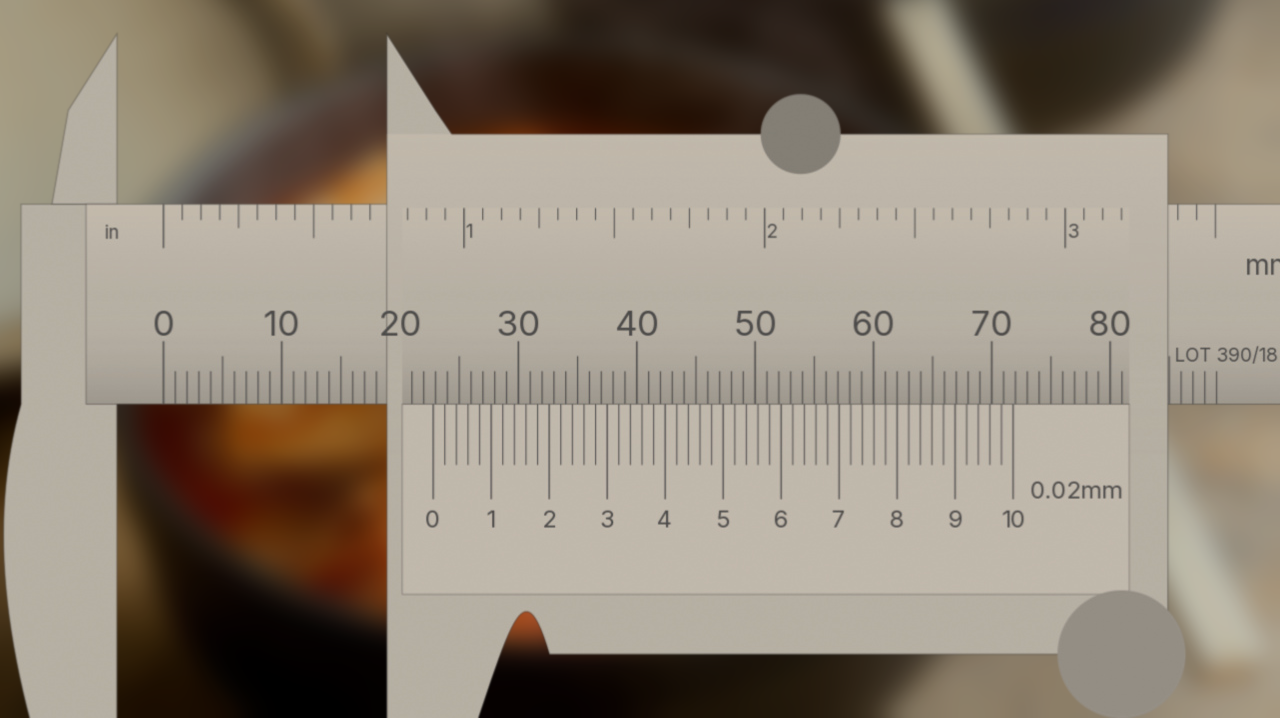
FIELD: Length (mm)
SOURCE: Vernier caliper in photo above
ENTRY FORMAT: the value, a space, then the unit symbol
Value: 22.8 mm
